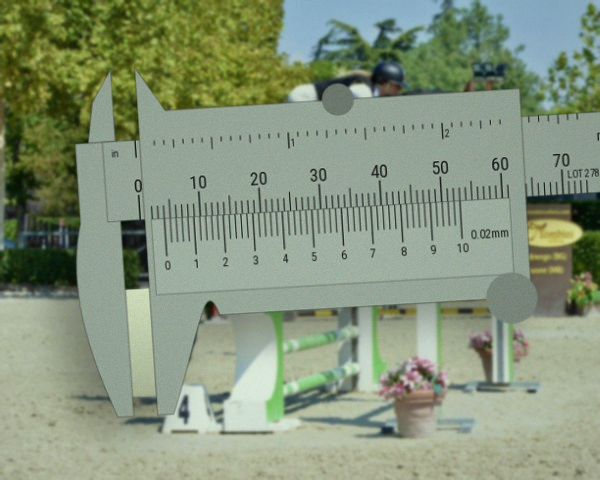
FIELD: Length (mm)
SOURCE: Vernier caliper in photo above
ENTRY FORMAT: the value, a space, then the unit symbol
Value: 4.0 mm
